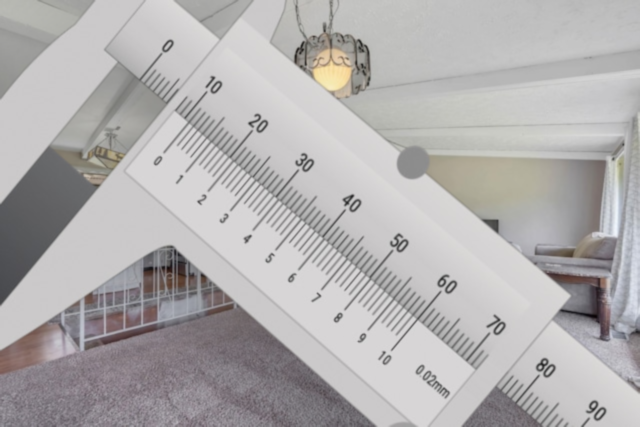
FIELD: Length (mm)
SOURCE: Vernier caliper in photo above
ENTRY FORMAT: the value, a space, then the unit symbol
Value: 11.0 mm
